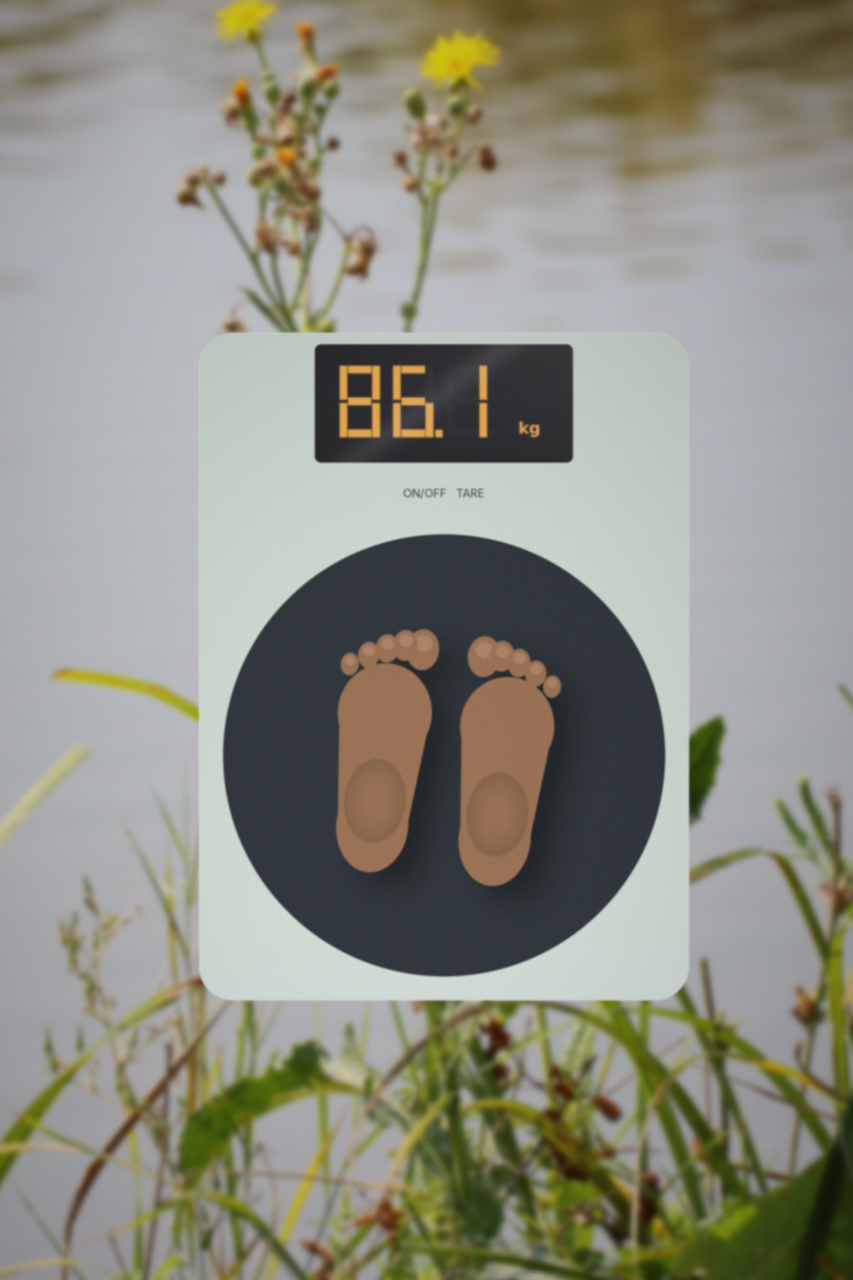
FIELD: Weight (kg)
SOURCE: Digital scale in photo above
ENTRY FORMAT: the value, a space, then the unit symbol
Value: 86.1 kg
